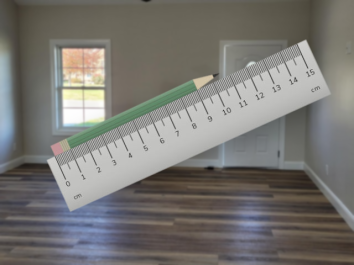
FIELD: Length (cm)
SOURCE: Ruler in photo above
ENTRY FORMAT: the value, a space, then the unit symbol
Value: 10.5 cm
